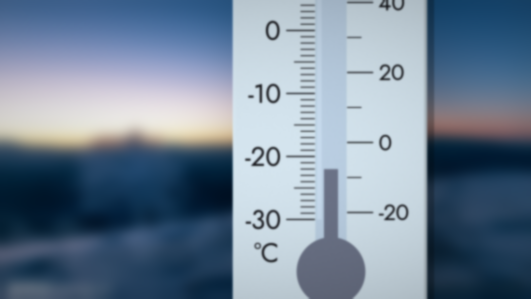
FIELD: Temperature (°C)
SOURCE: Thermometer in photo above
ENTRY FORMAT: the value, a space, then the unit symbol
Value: -22 °C
